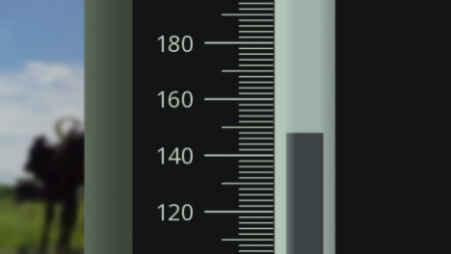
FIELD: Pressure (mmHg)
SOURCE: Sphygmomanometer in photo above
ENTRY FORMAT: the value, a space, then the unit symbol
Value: 148 mmHg
